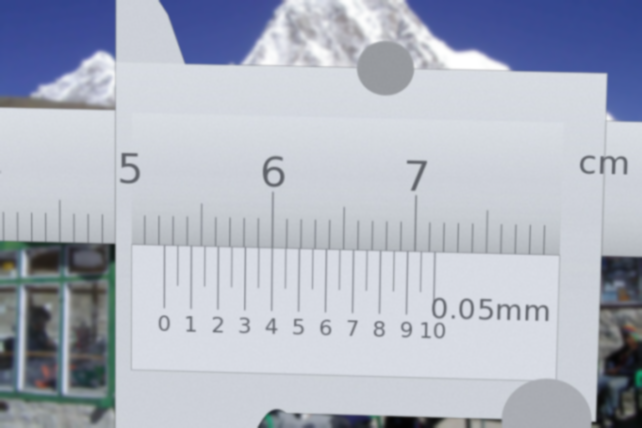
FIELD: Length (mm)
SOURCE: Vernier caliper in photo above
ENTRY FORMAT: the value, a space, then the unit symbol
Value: 52.4 mm
